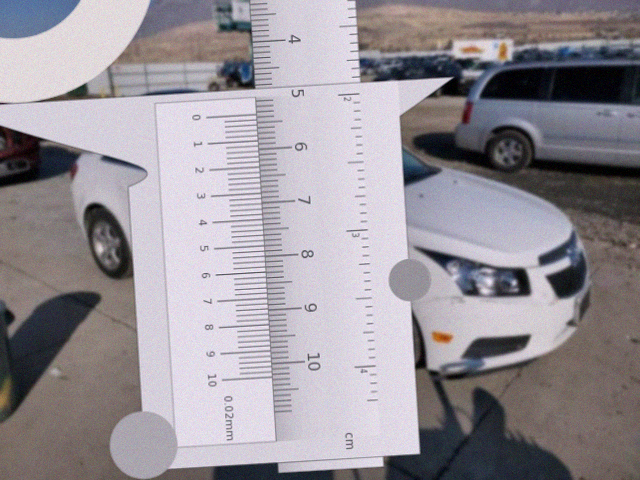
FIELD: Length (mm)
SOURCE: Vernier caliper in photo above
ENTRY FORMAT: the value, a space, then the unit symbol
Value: 53.5 mm
